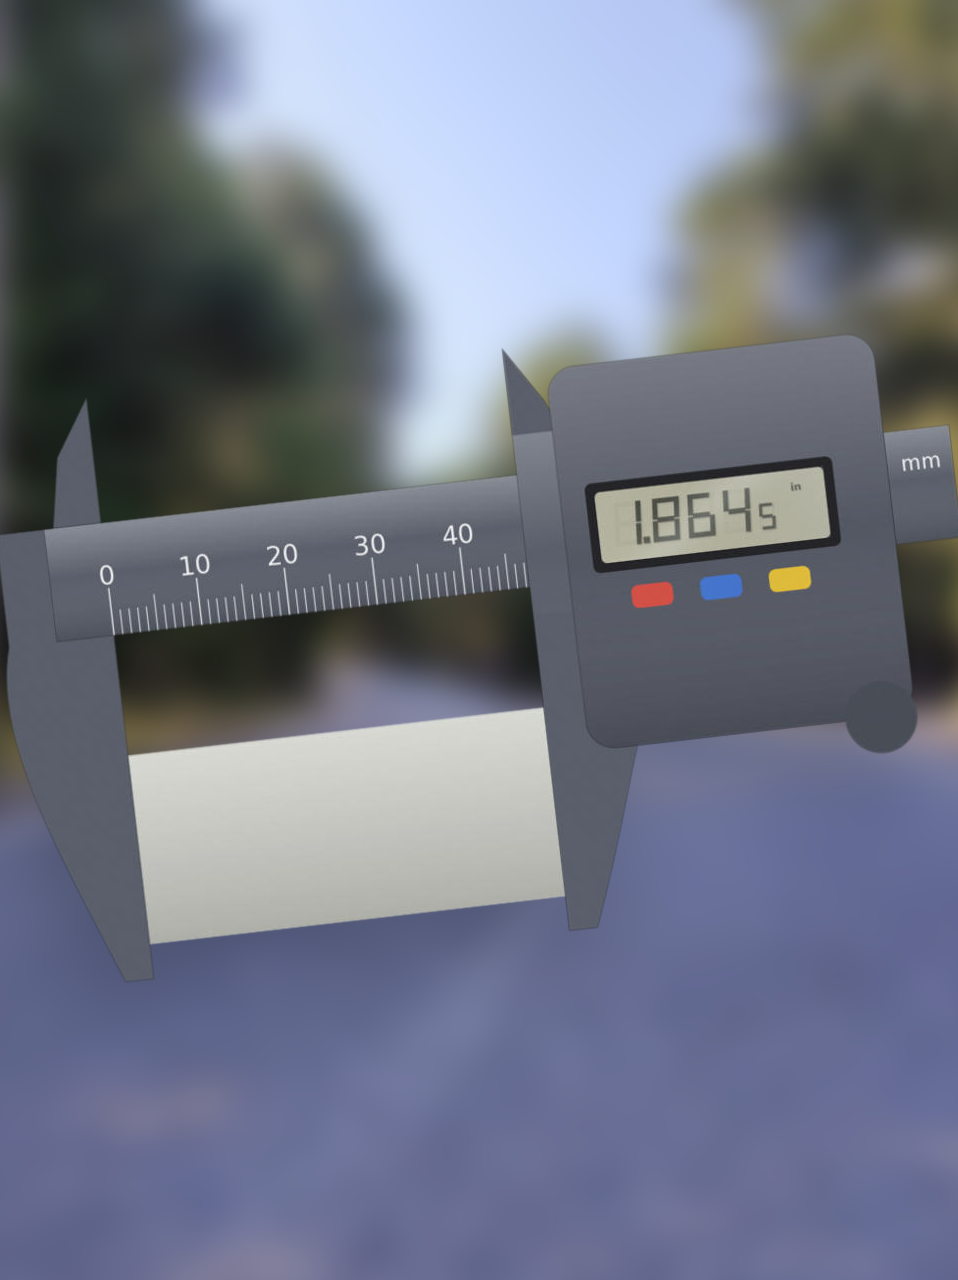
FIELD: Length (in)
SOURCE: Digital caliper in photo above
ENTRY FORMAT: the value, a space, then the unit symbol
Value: 1.8645 in
